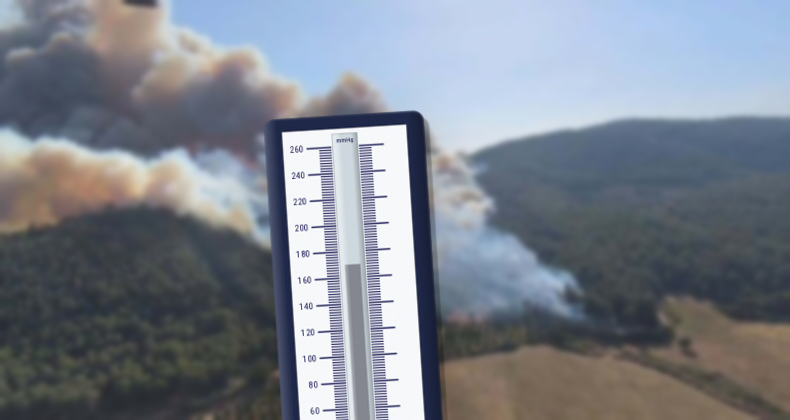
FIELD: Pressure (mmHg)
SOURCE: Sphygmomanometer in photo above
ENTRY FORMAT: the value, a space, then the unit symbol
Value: 170 mmHg
